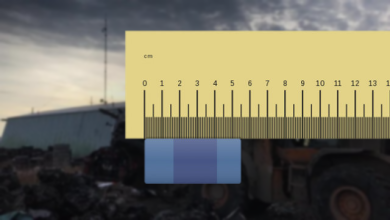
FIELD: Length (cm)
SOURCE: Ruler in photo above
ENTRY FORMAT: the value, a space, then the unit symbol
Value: 5.5 cm
